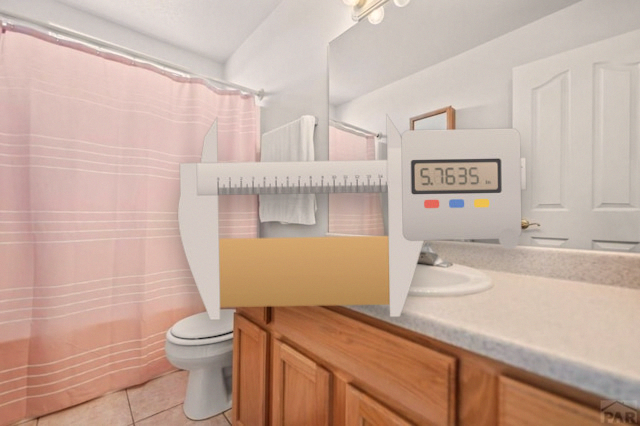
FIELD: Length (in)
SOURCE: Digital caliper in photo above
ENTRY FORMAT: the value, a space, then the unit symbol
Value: 5.7635 in
